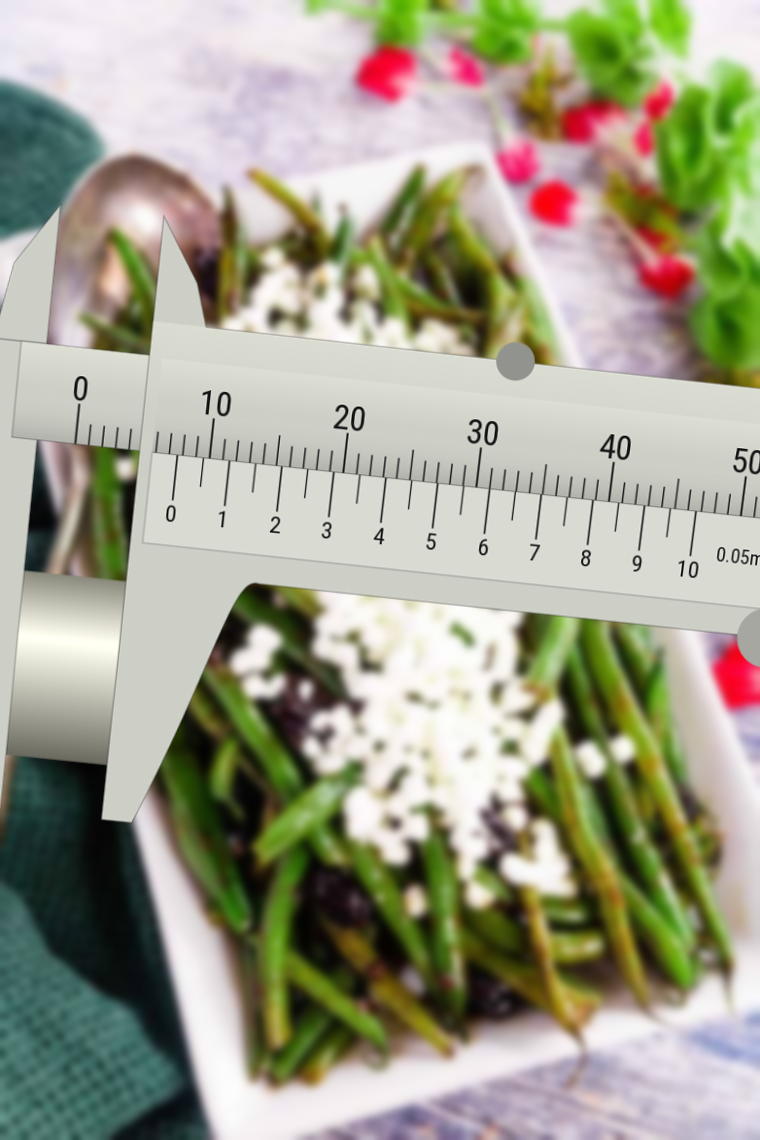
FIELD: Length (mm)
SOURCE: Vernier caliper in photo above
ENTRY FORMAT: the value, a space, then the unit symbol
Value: 7.6 mm
